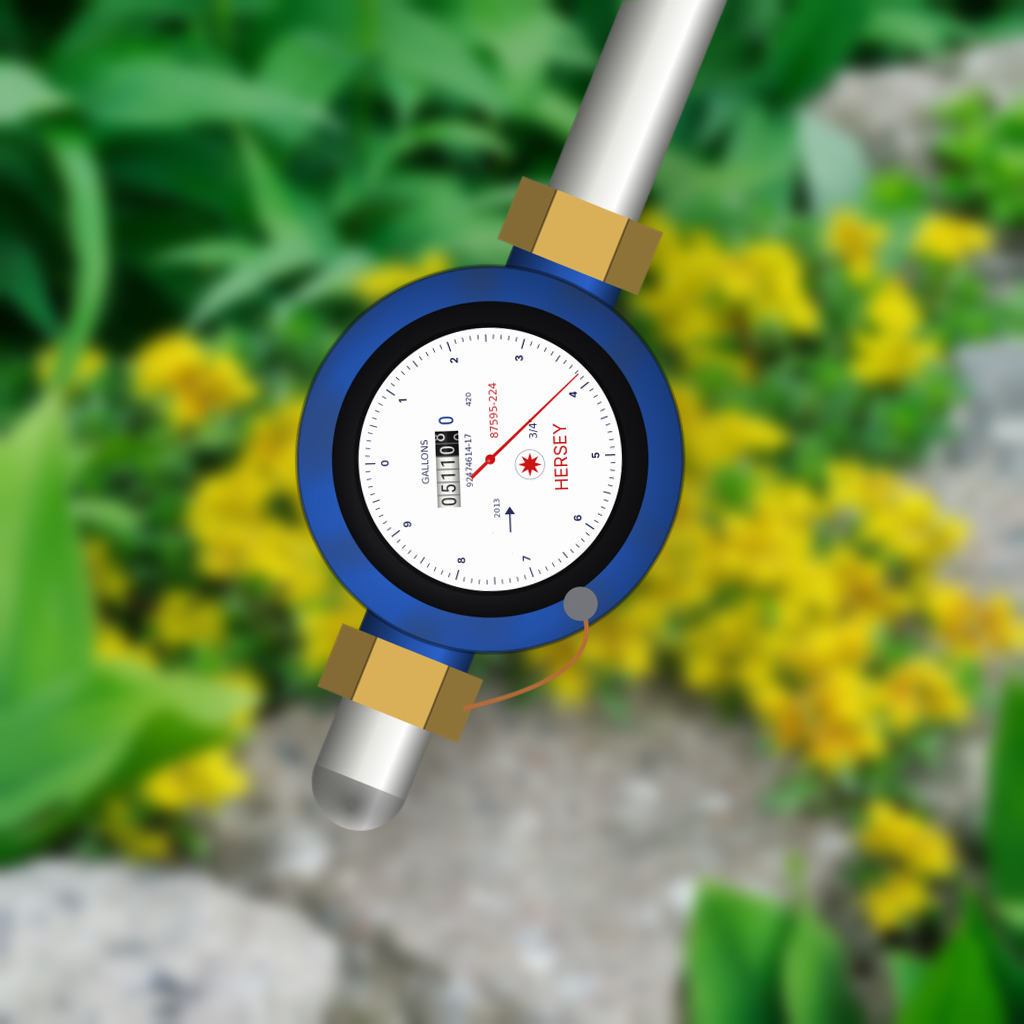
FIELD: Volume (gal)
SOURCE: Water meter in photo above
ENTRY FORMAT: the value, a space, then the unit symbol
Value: 511083.8 gal
